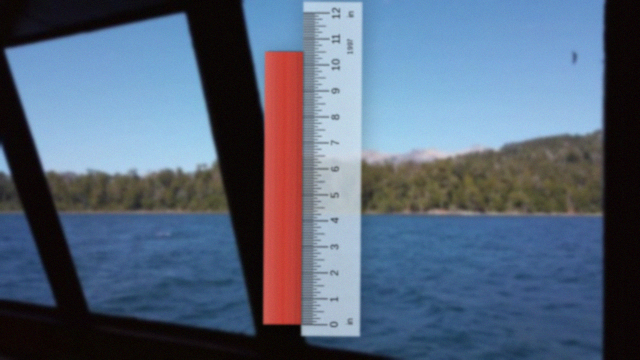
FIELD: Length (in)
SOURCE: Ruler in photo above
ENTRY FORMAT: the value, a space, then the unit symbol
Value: 10.5 in
